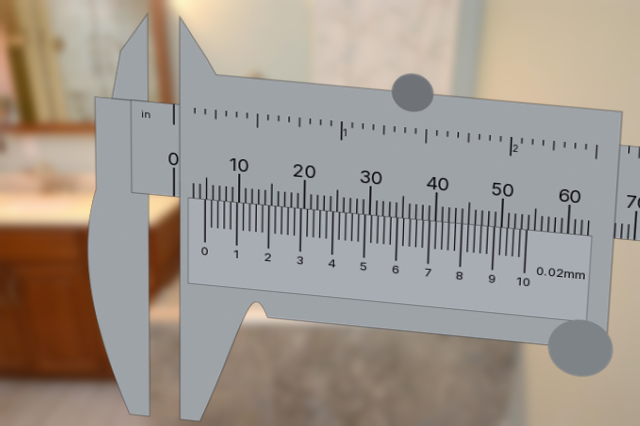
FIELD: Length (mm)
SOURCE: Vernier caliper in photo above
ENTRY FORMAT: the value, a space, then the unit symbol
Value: 4.8 mm
